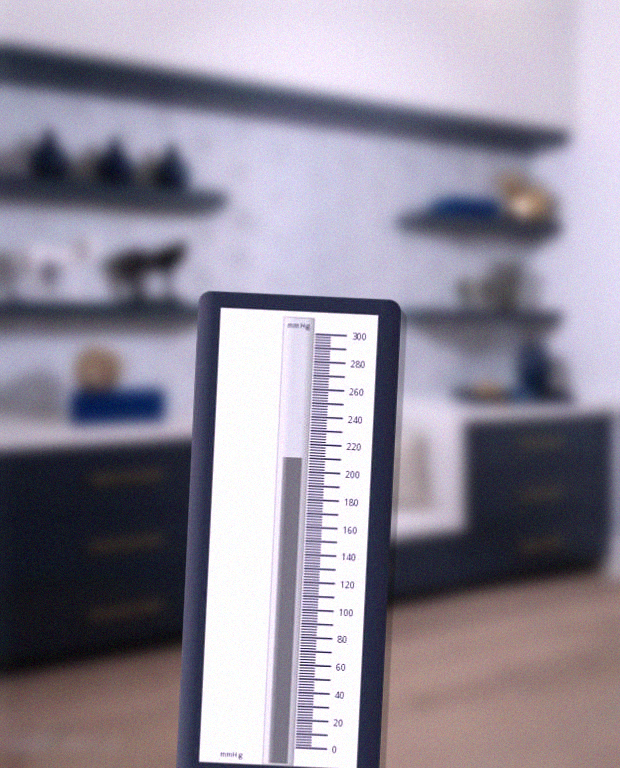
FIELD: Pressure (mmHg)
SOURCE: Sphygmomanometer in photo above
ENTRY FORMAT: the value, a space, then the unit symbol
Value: 210 mmHg
